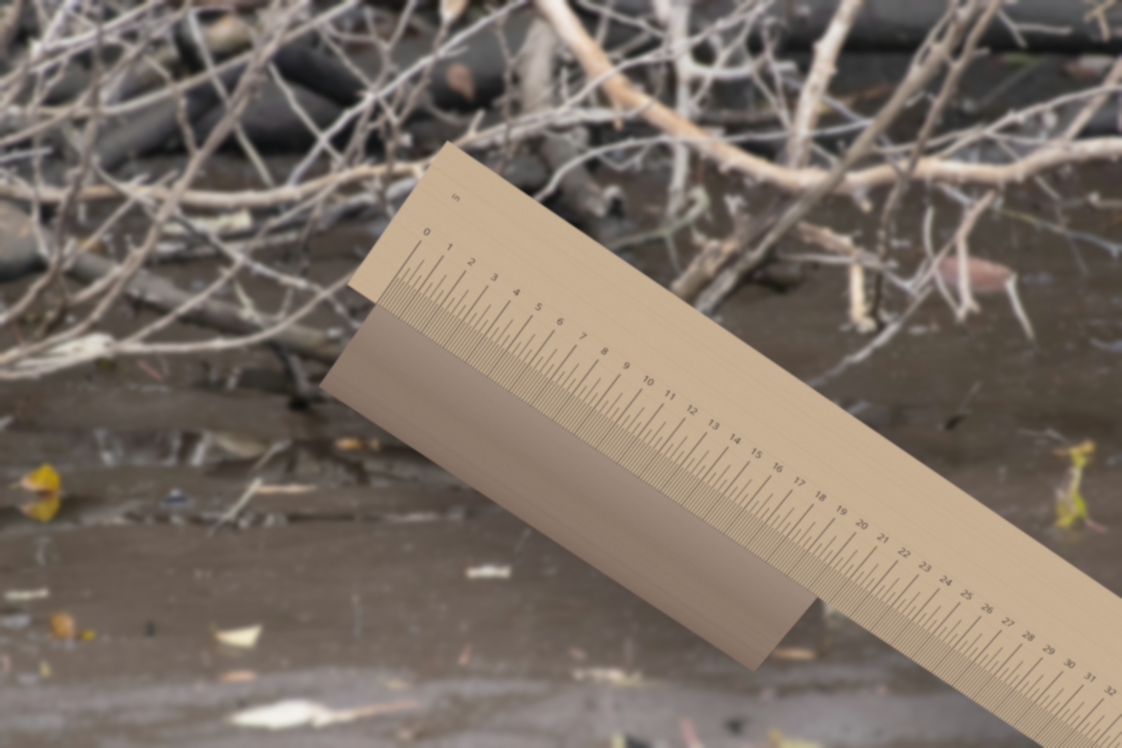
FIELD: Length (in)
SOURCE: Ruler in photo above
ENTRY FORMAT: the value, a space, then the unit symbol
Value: 20.5 in
